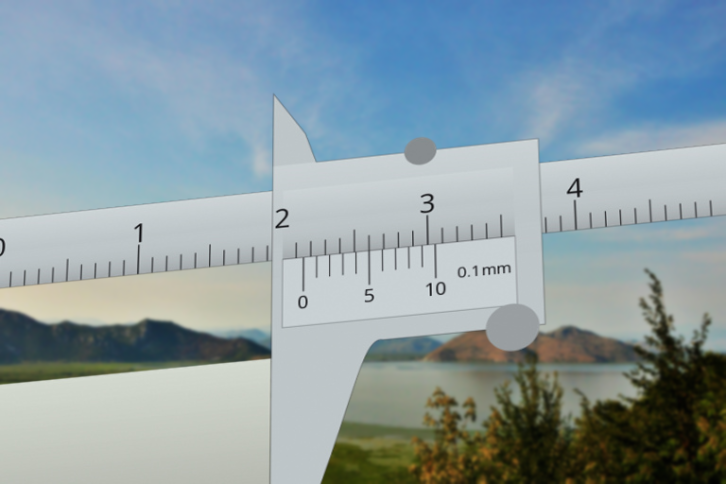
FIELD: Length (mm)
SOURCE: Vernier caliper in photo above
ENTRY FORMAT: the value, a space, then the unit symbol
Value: 21.5 mm
